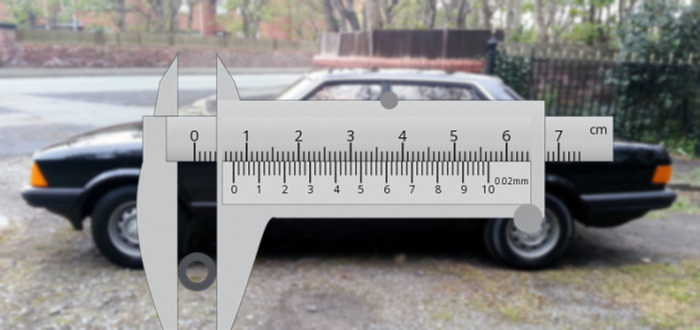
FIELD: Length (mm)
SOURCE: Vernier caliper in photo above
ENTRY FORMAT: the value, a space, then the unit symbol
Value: 7.5 mm
